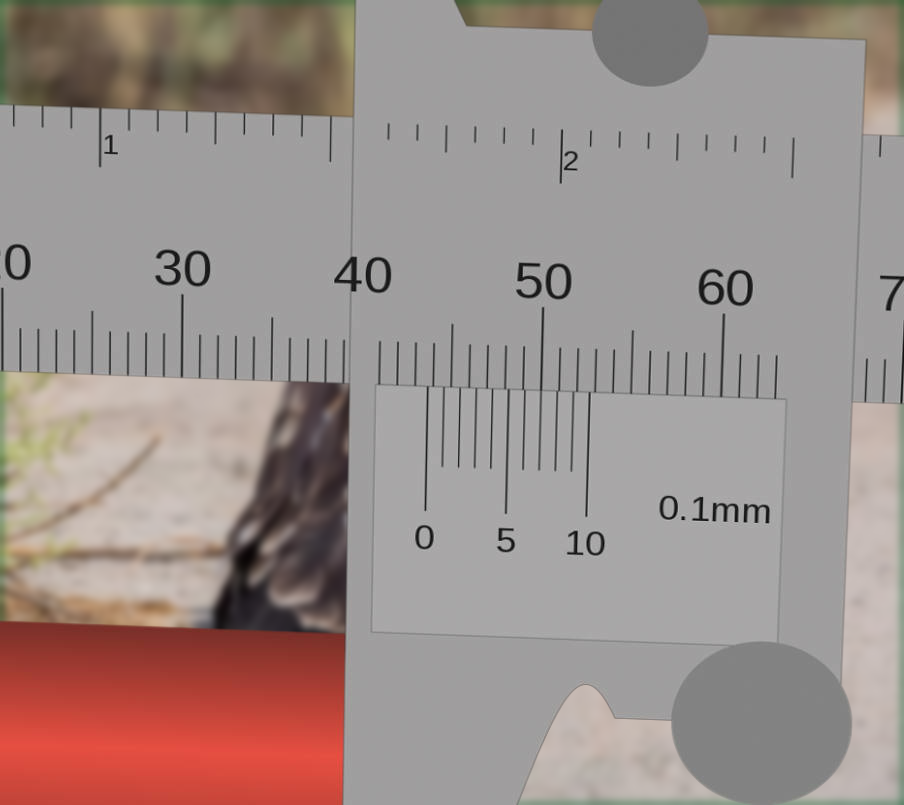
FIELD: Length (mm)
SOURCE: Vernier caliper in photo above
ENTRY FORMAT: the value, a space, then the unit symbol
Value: 43.7 mm
